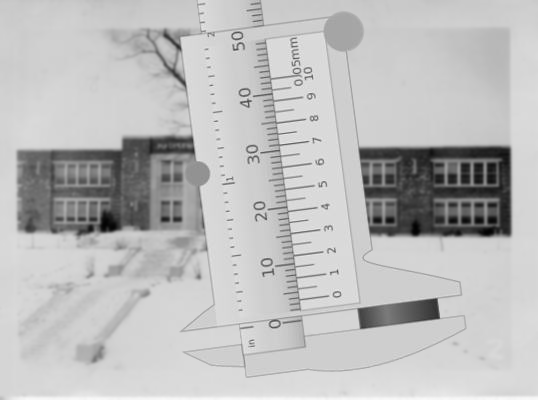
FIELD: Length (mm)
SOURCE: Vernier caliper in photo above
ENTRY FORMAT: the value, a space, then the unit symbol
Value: 3.6 mm
